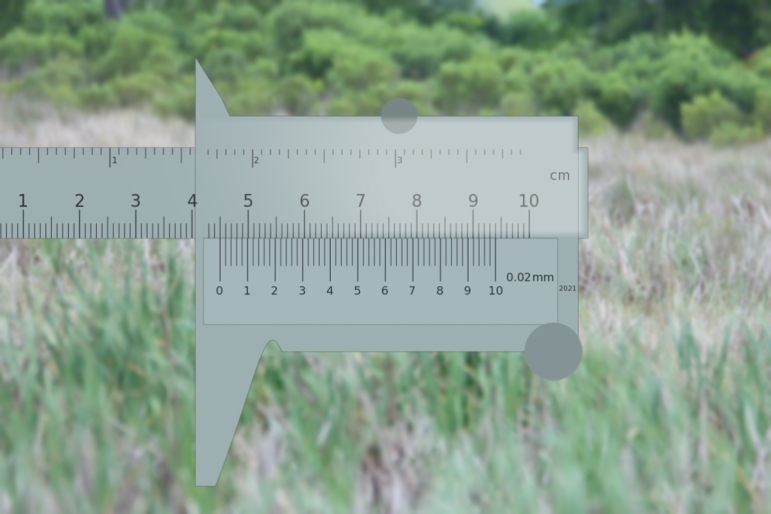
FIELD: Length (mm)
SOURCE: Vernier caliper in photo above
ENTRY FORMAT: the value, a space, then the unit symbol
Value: 45.0 mm
